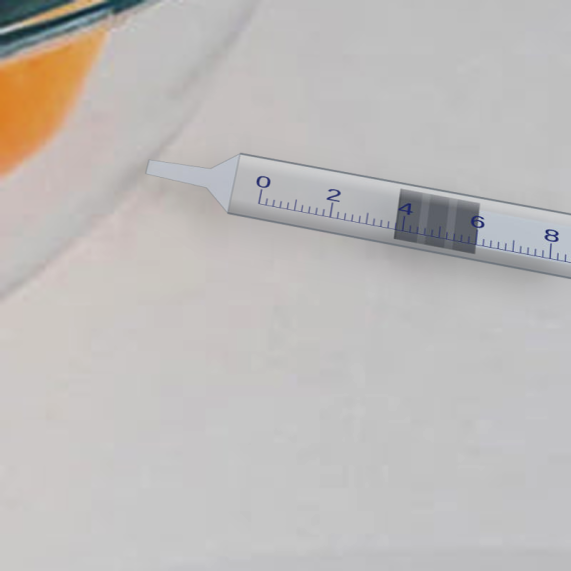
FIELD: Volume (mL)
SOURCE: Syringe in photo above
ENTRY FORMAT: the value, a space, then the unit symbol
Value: 3.8 mL
